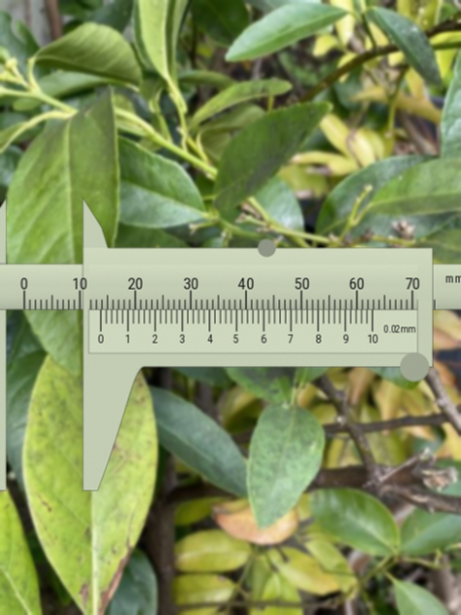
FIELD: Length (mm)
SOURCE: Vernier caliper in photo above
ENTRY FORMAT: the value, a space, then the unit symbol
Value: 13.8 mm
